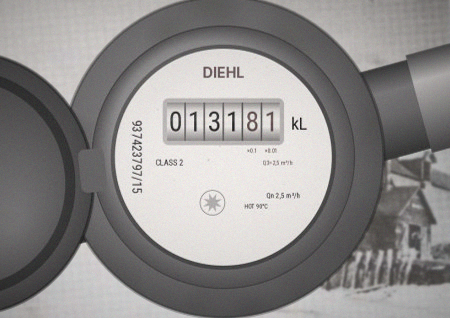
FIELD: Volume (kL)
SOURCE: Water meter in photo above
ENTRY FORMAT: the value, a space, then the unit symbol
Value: 131.81 kL
